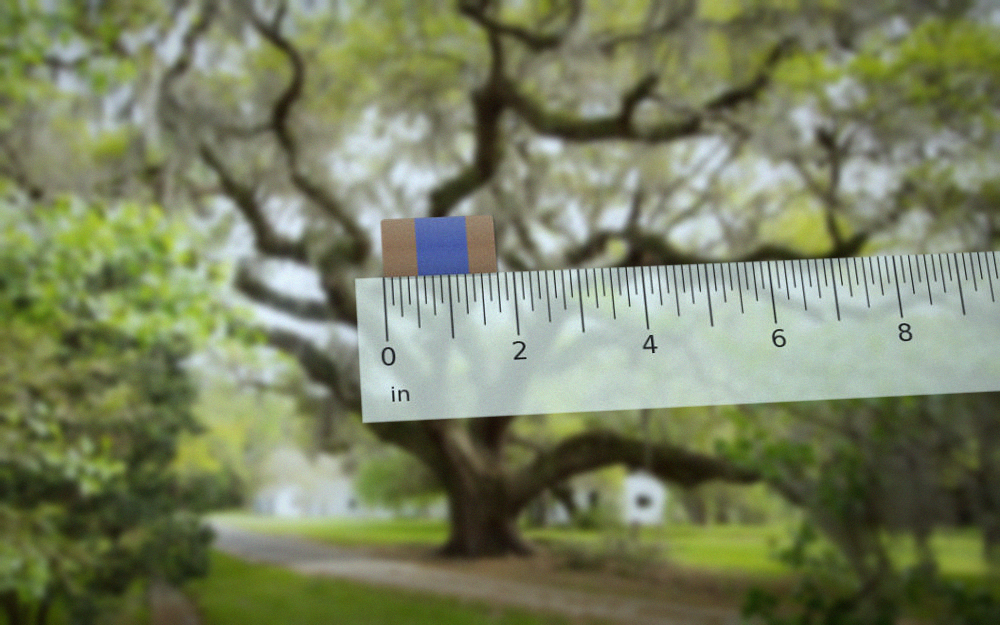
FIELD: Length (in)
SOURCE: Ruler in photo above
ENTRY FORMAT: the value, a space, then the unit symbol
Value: 1.75 in
